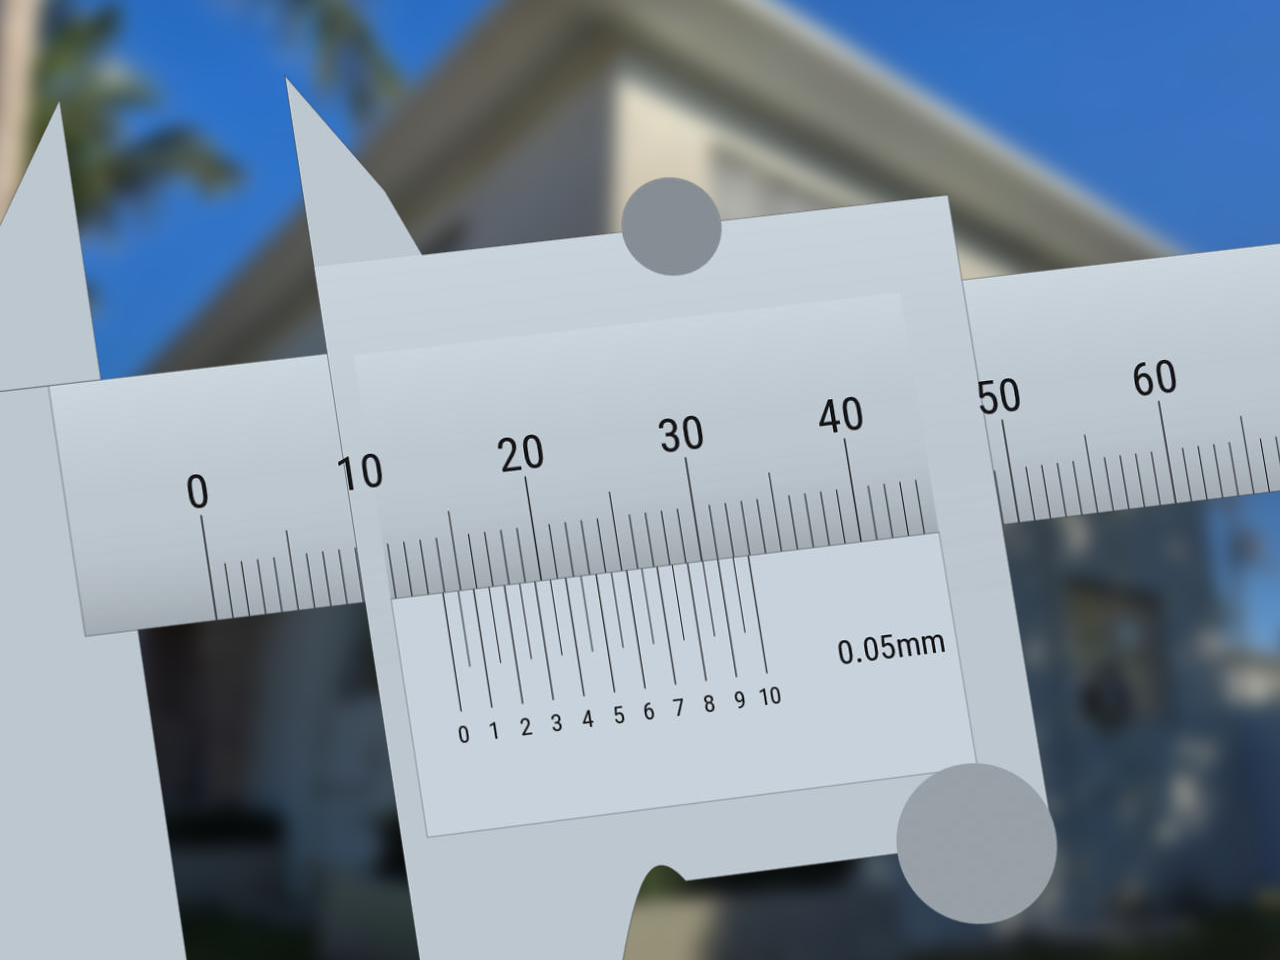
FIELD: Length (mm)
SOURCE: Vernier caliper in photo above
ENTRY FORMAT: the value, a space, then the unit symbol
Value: 13.9 mm
